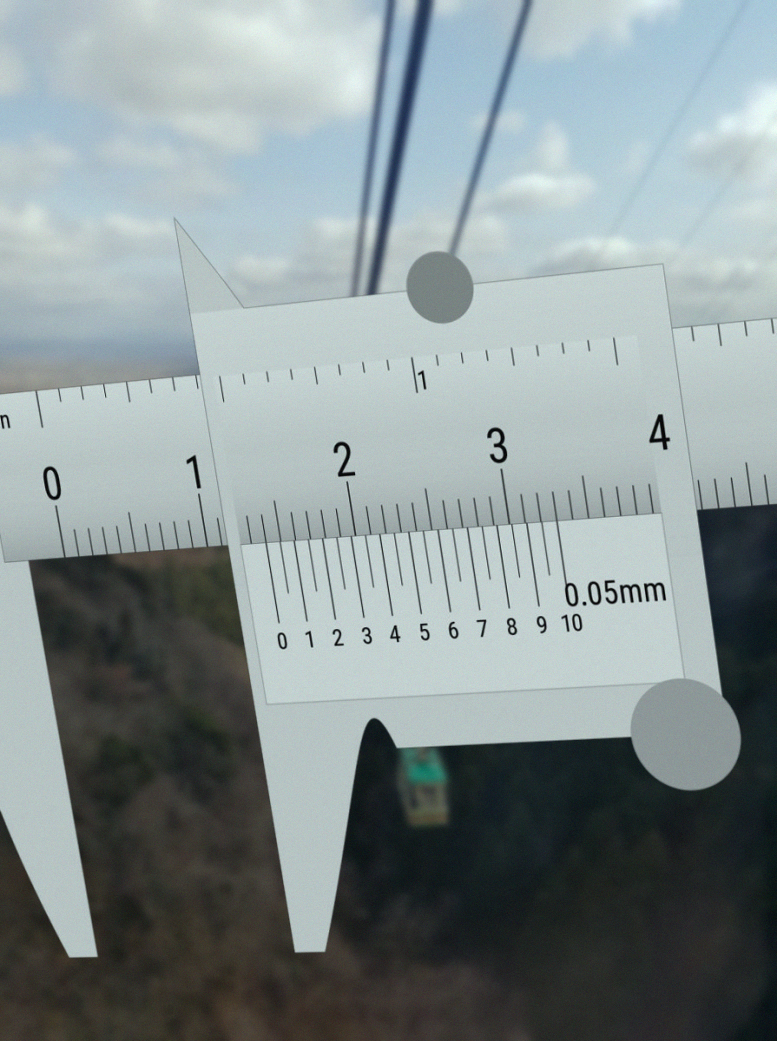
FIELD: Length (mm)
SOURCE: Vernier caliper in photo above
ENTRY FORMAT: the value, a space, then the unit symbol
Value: 14.0 mm
